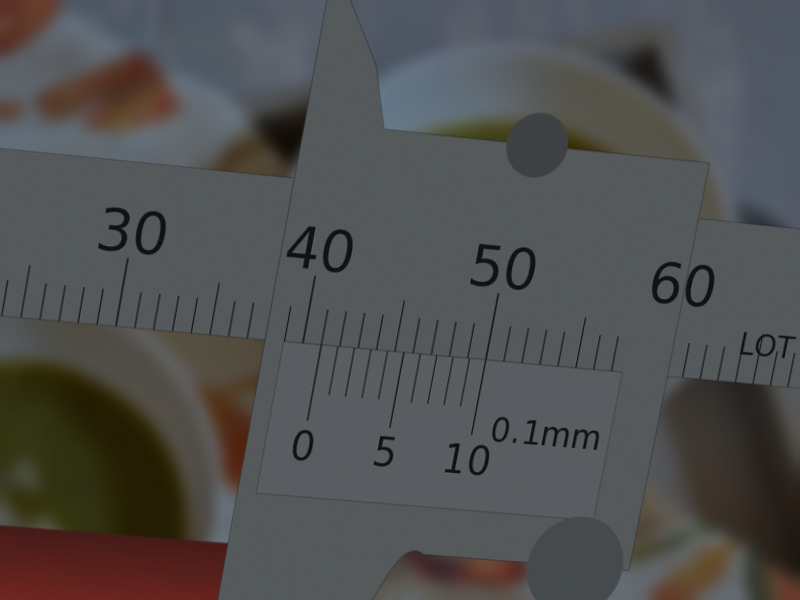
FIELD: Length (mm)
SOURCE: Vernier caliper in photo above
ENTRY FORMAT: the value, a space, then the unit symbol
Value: 41.0 mm
